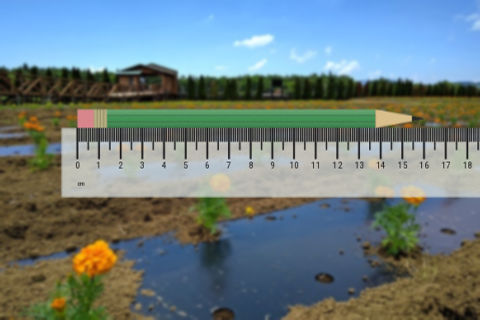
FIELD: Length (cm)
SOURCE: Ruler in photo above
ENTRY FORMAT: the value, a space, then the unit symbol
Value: 16 cm
